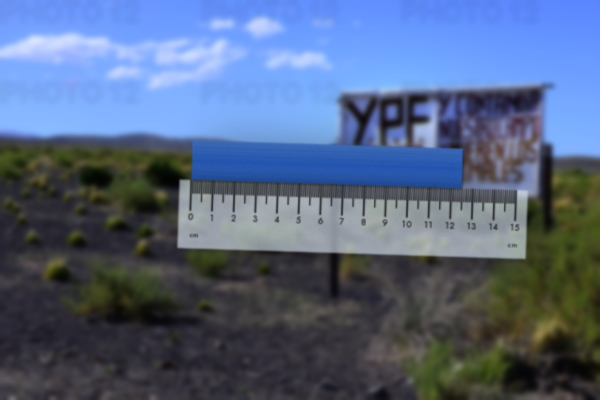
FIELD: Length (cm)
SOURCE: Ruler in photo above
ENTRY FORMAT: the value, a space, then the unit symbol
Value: 12.5 cm
